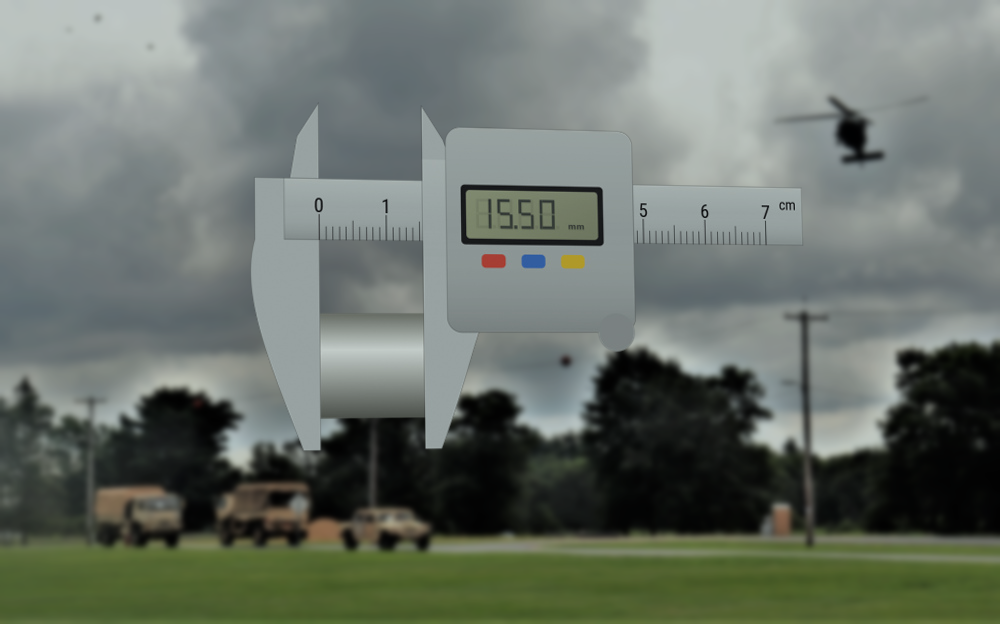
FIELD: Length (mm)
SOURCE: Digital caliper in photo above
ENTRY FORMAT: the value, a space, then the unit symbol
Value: 15.50 mm
